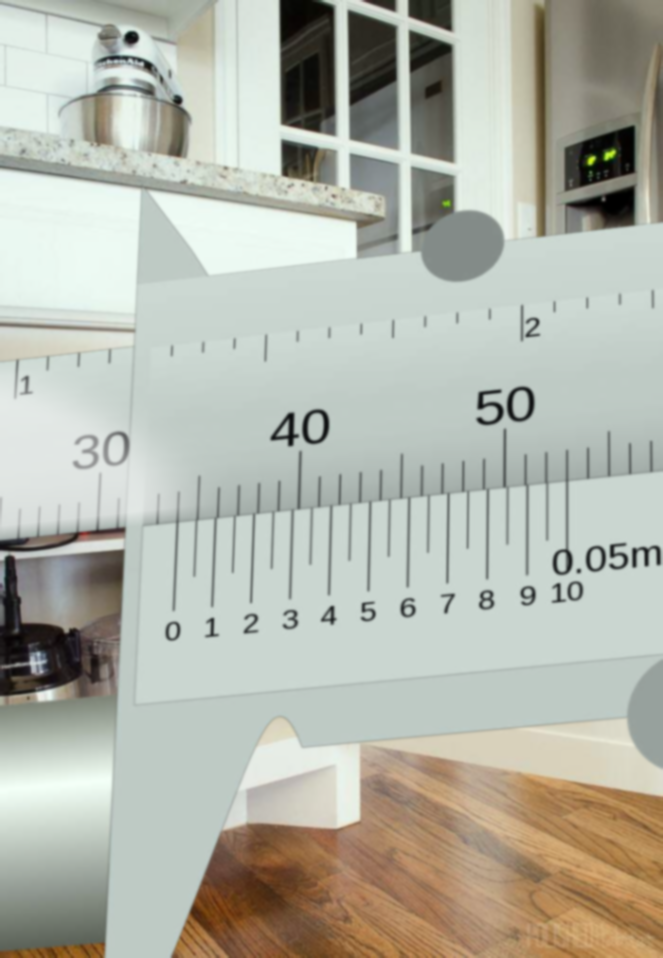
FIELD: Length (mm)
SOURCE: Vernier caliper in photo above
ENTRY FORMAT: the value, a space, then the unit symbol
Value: 34.0 mm
